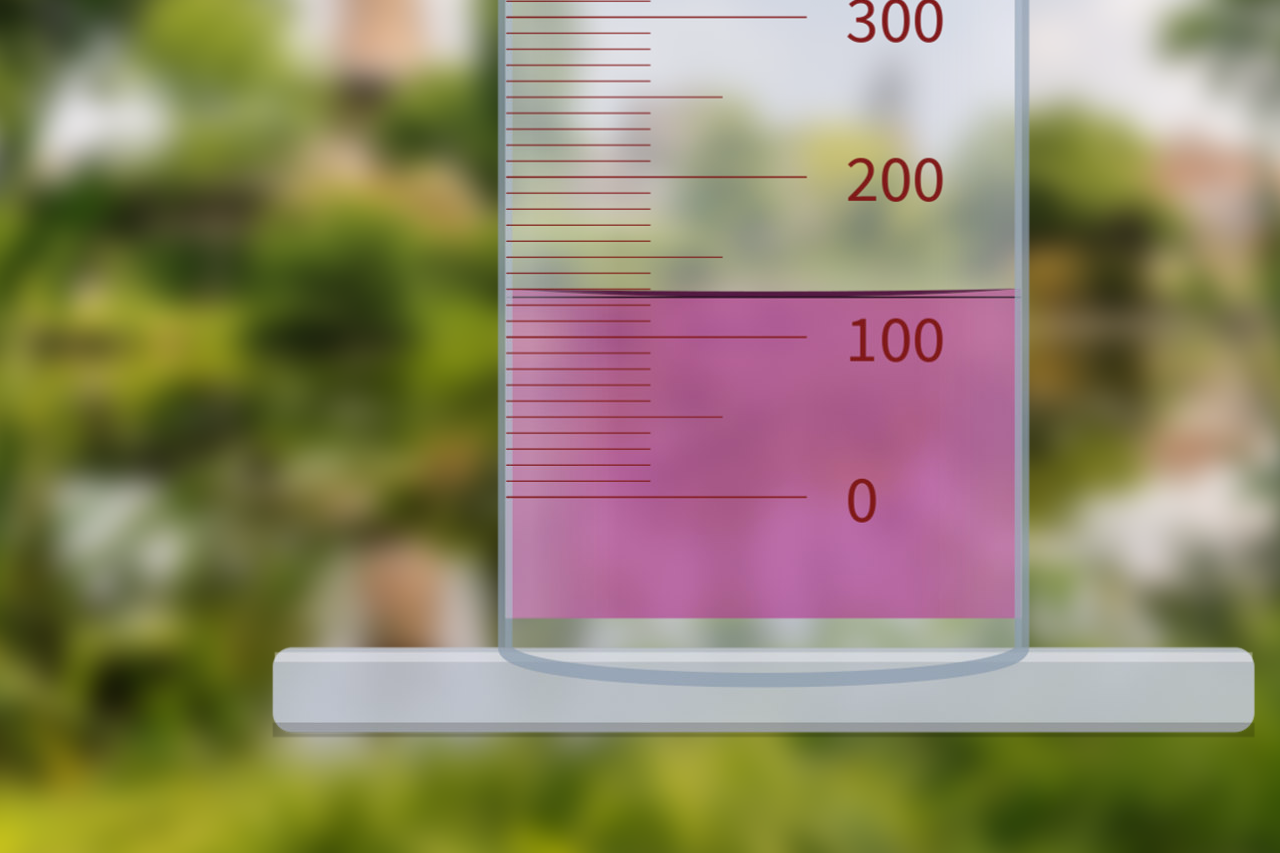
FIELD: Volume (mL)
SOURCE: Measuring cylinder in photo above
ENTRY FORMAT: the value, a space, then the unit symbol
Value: 125 mL
